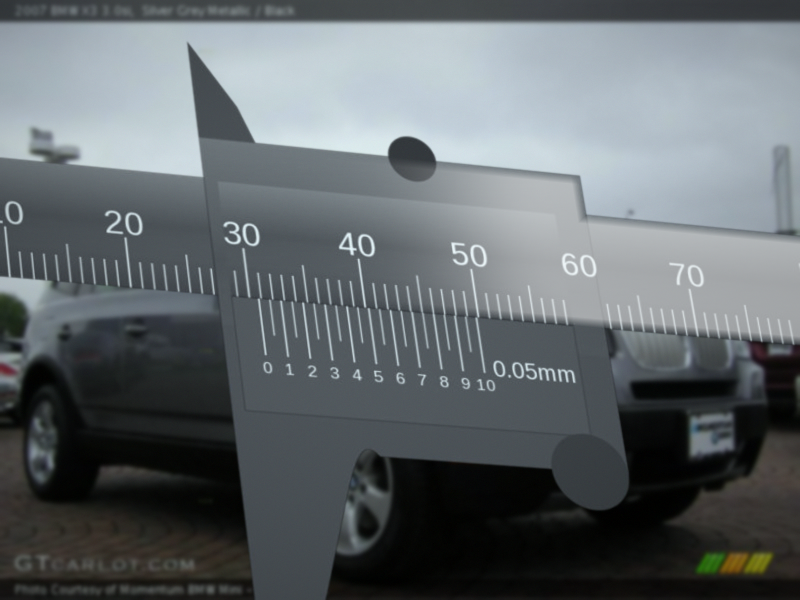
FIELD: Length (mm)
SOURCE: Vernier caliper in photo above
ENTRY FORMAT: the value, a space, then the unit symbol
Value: 30.8 mm
